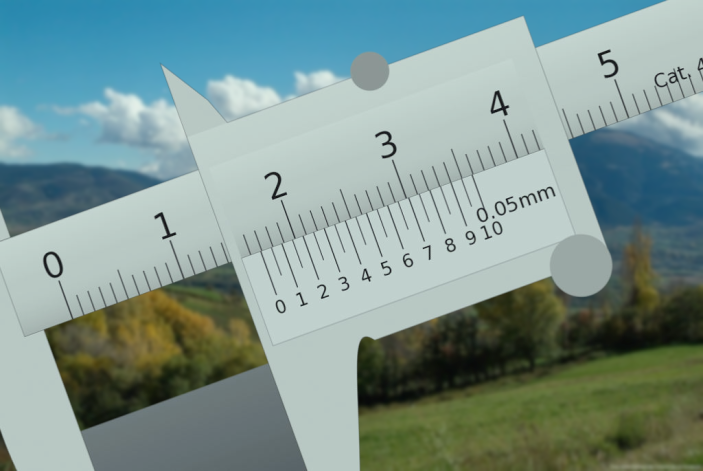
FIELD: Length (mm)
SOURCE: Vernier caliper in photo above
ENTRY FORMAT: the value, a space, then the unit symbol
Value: 16.9 mm
